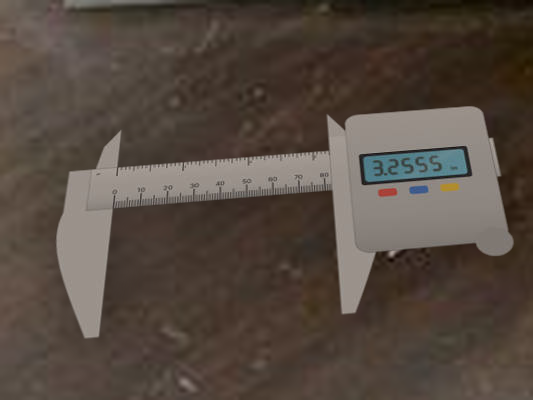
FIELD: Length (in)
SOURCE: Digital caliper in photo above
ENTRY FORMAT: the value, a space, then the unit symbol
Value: 3.2555 in
